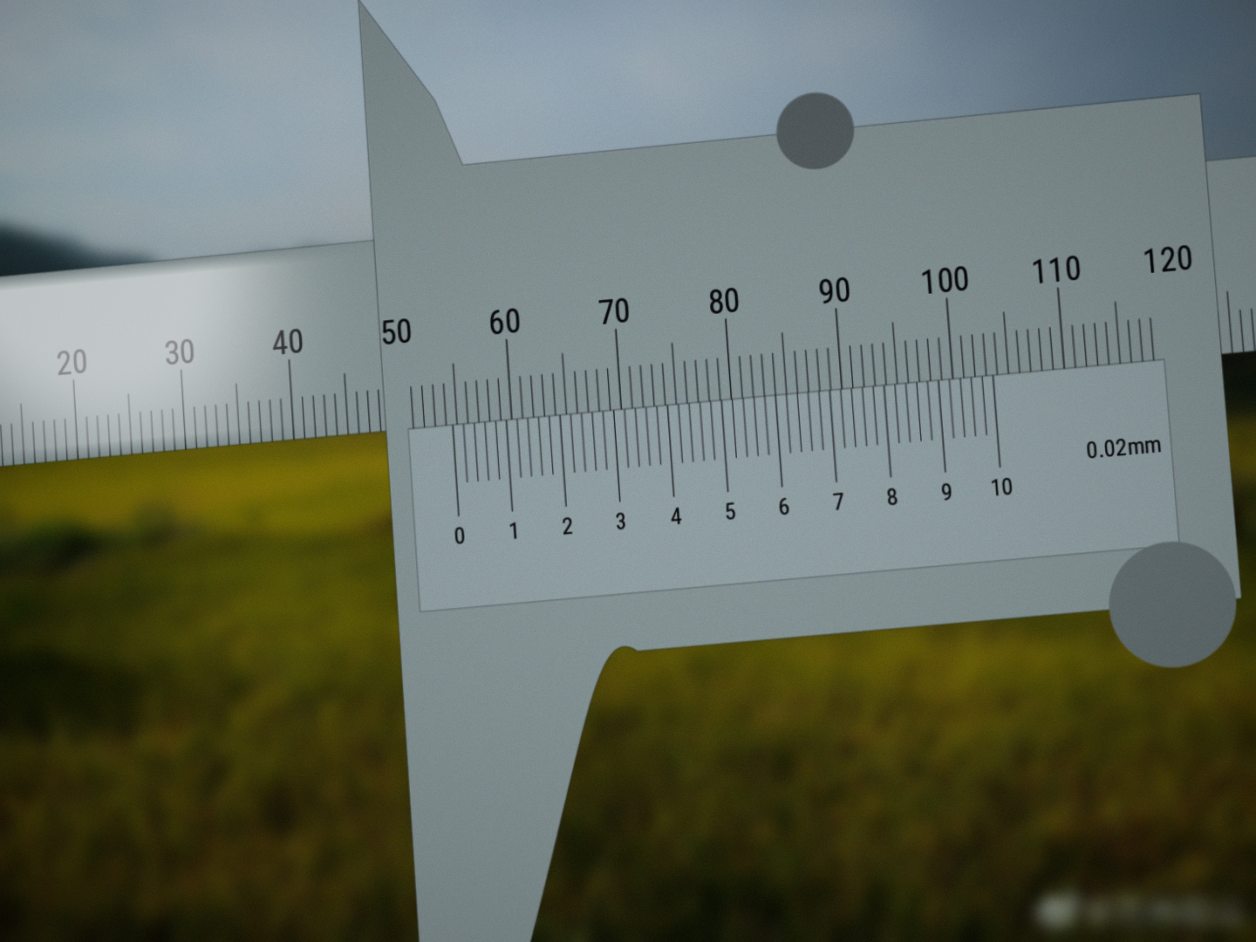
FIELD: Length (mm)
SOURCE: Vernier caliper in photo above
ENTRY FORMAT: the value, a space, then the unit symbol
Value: 54.6 mm
